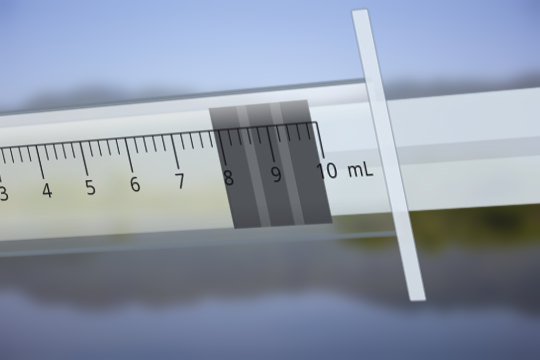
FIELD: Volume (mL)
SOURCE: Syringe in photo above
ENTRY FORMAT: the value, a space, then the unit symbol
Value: 7.9 mL
